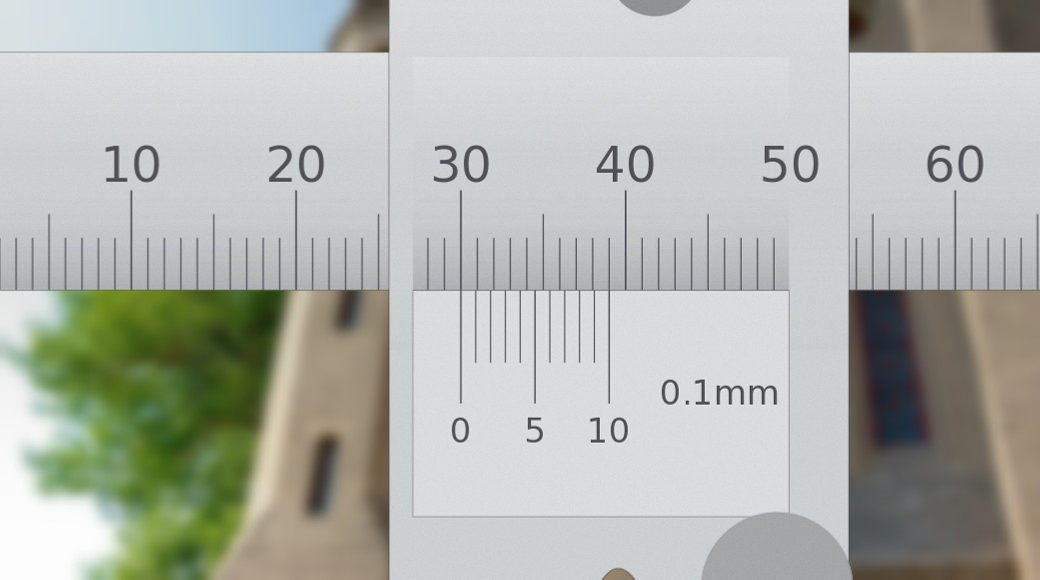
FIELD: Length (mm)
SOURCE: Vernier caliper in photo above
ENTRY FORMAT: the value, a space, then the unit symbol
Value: 30.0 mm
